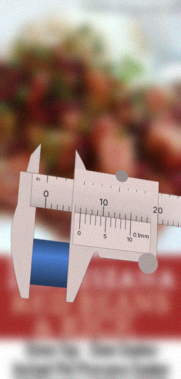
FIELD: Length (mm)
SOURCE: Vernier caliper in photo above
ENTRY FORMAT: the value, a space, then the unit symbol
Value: 6.0 mm
